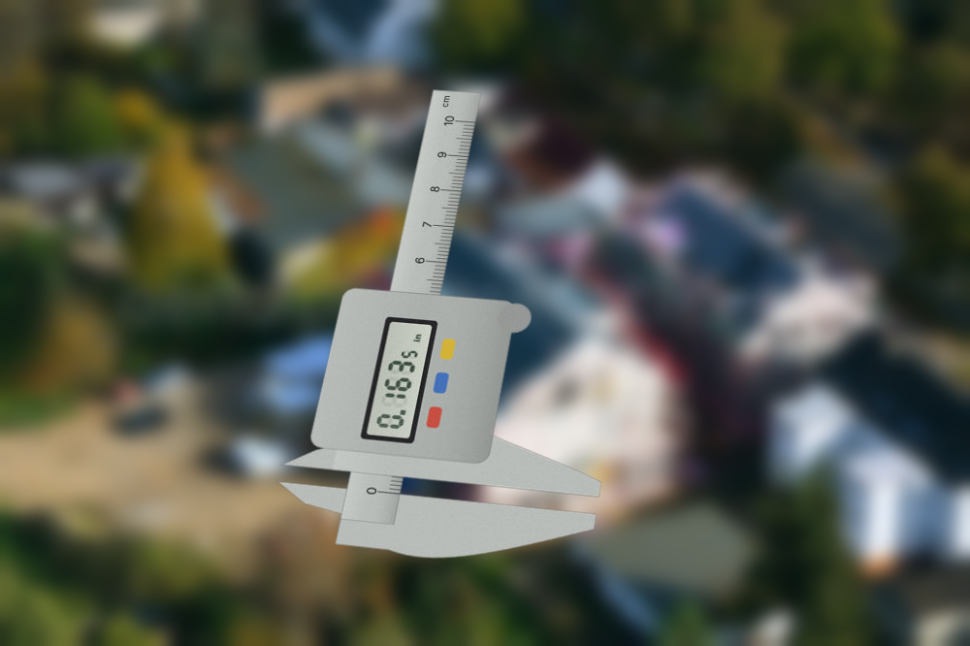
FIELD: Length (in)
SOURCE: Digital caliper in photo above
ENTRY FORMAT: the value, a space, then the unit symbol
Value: 0.1635 in
